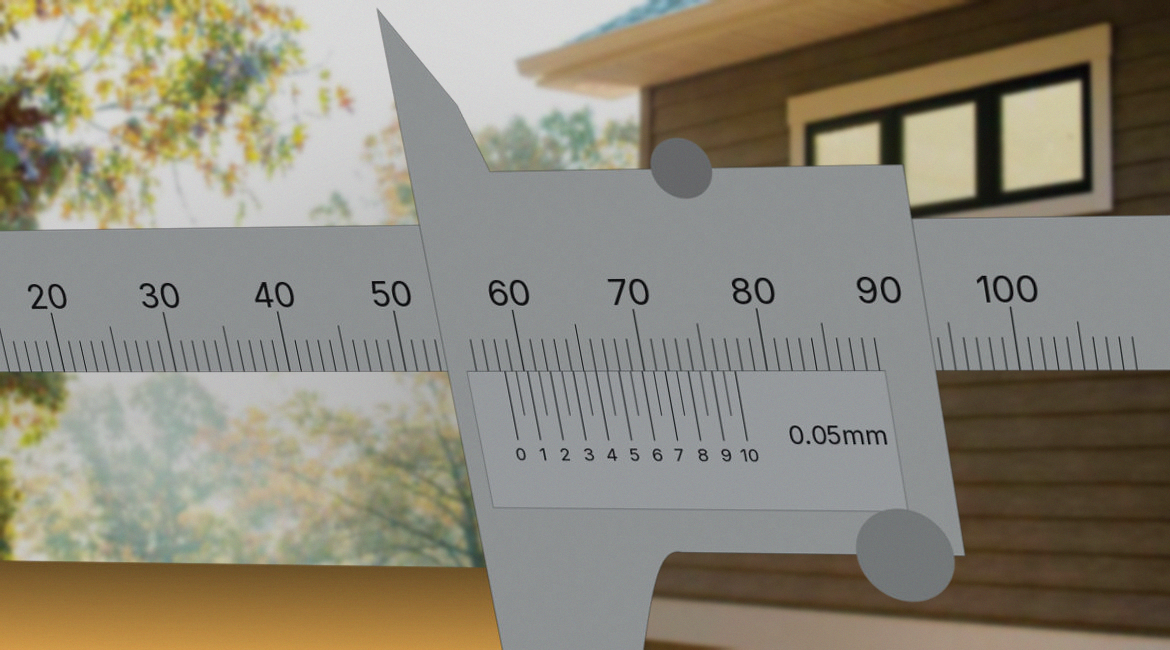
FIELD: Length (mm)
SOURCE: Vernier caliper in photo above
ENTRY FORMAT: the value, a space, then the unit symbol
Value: 58.4 mm
